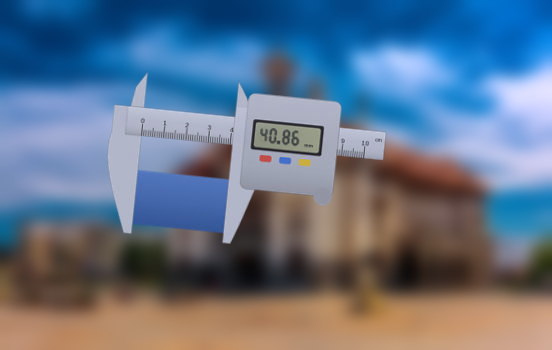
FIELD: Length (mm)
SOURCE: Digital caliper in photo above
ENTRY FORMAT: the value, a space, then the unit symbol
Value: 40.86 mm
